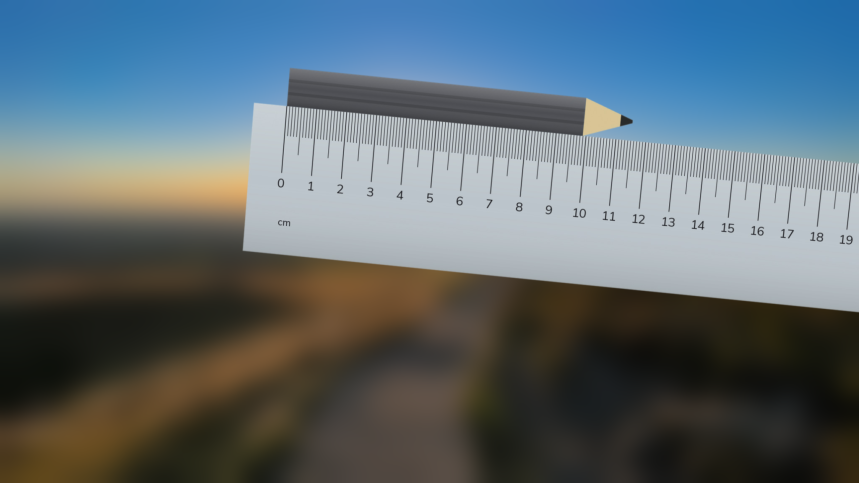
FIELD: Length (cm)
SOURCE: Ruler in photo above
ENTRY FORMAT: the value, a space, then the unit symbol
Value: 11.5 cm
